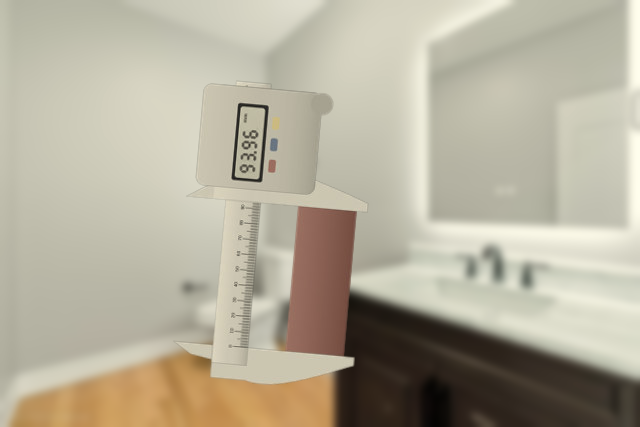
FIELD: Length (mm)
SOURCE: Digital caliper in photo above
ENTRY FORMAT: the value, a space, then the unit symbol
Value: 93.96 mm
